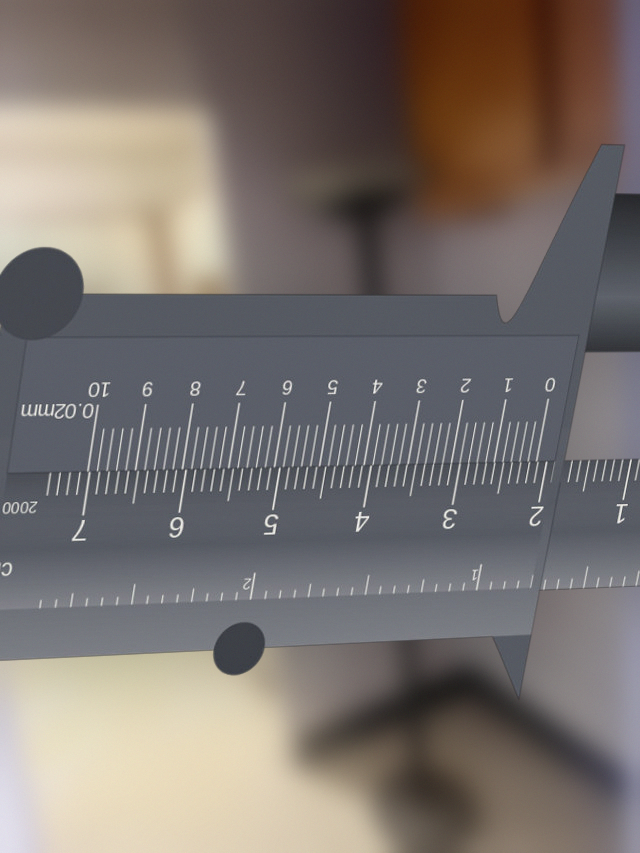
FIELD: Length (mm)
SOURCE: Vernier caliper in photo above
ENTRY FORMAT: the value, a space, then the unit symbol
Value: 21.2 mm
